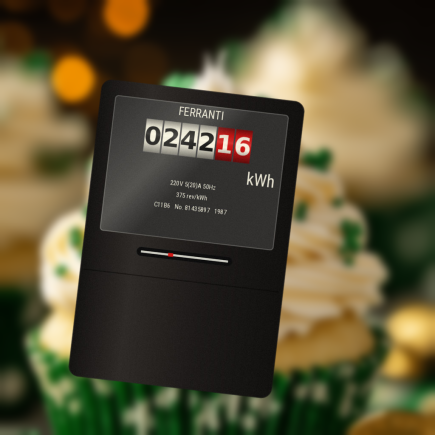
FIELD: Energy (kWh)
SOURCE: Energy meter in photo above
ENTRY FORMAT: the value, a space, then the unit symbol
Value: 242.16 kWh
